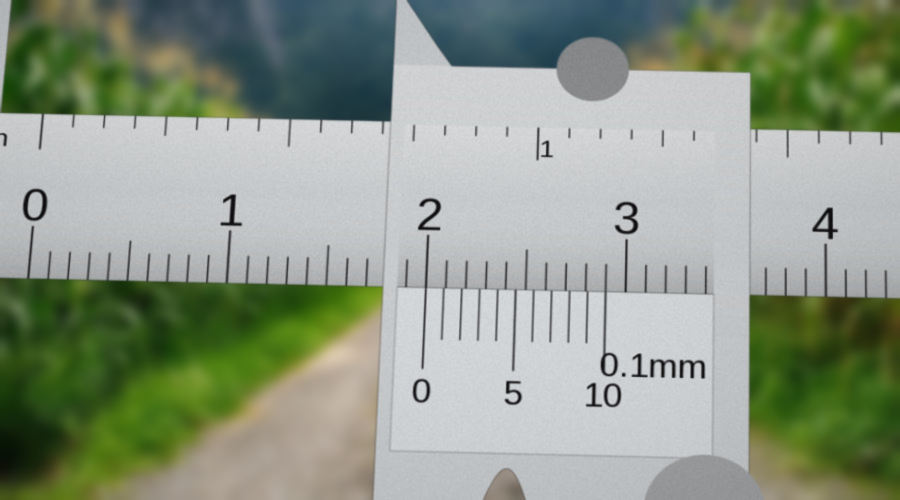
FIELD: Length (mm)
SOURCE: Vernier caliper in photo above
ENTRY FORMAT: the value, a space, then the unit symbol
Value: 20.0 mm
